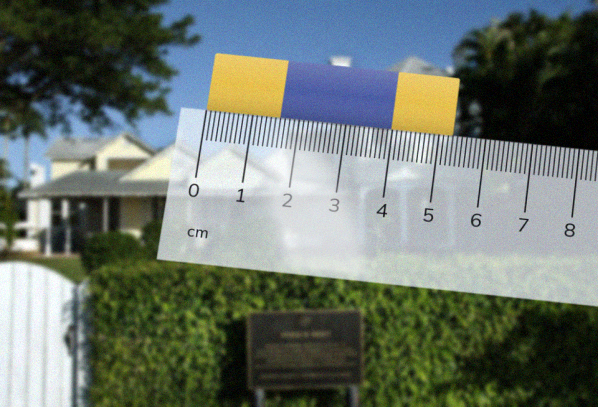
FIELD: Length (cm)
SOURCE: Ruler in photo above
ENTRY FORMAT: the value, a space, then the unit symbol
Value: 5.3 cm
